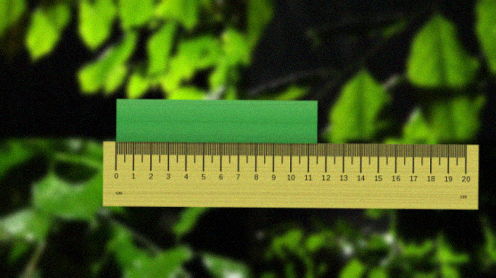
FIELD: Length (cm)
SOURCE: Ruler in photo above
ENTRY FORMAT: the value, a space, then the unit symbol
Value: 11.5 cm
